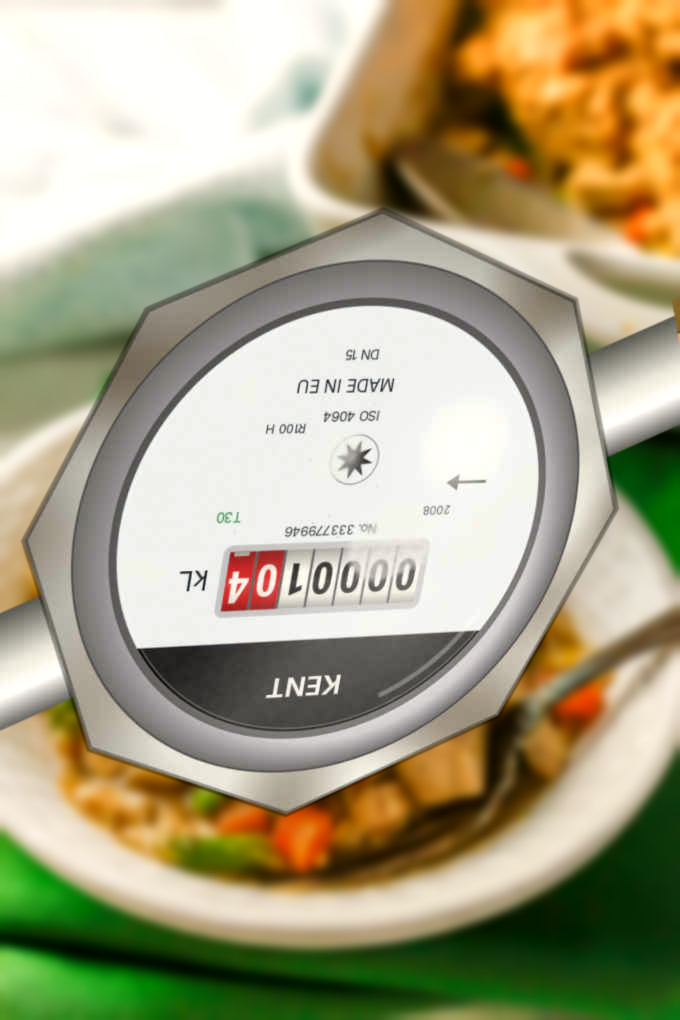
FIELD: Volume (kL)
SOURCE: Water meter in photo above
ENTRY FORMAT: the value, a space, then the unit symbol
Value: 1.04 kL
